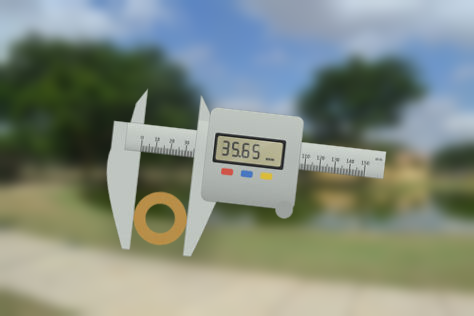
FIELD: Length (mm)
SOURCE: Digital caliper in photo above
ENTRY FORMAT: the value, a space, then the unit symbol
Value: 35.65 mm
